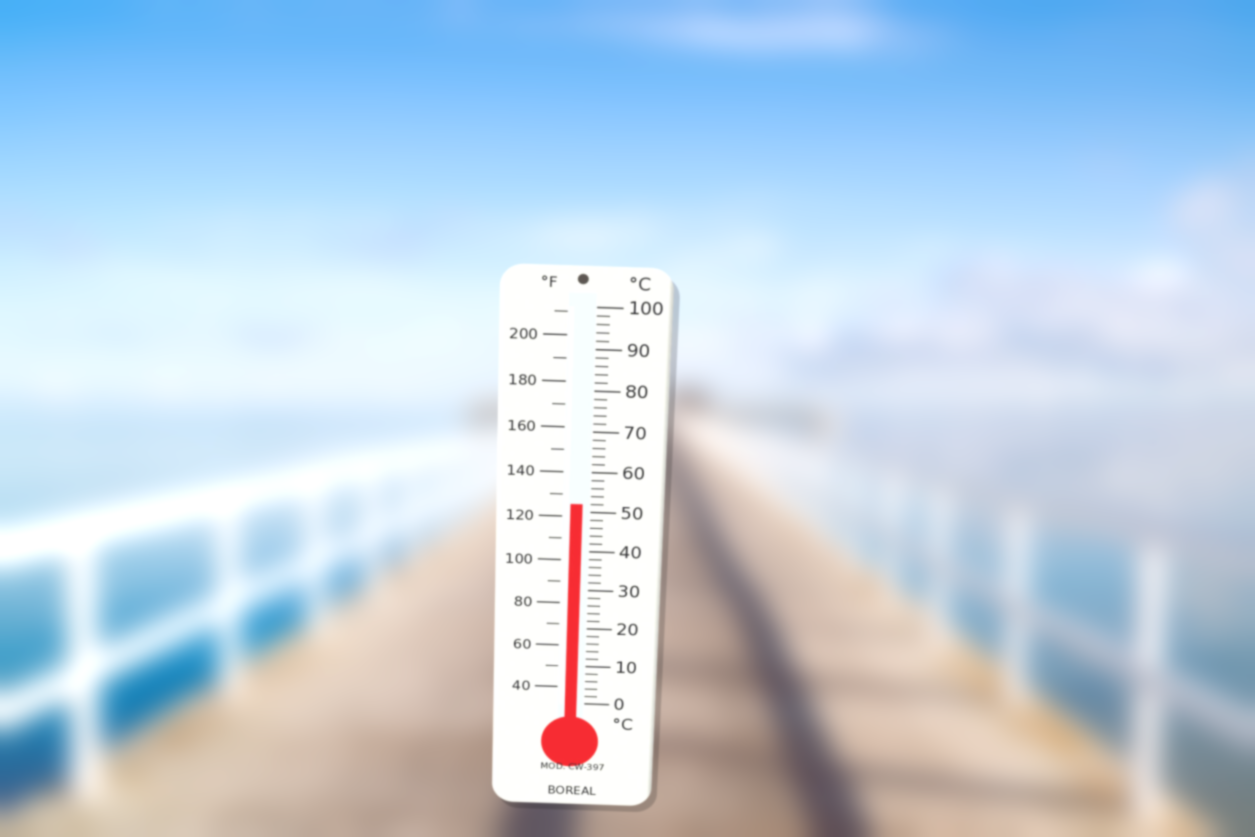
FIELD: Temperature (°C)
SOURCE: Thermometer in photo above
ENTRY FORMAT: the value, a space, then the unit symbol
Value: 52 °C
